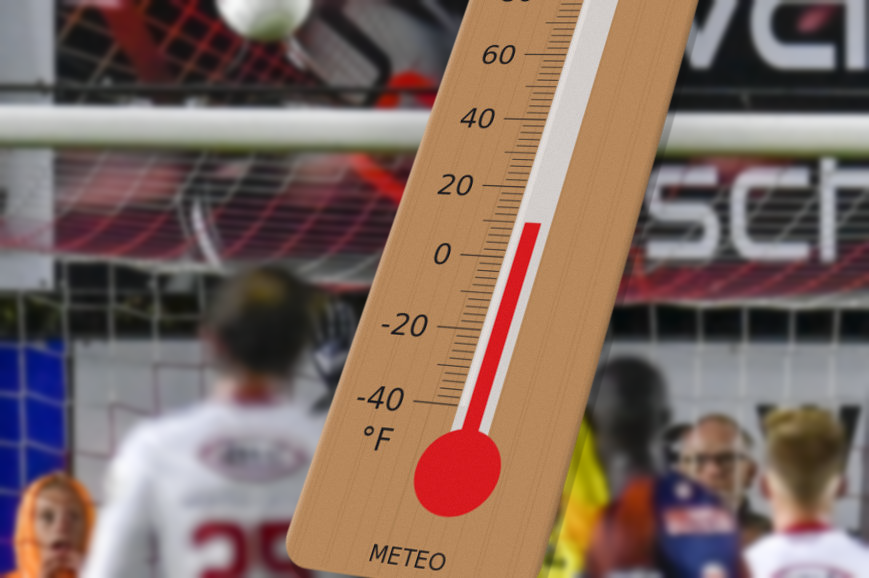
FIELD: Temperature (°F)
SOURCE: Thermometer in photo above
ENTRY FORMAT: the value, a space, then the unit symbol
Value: 10 °F
